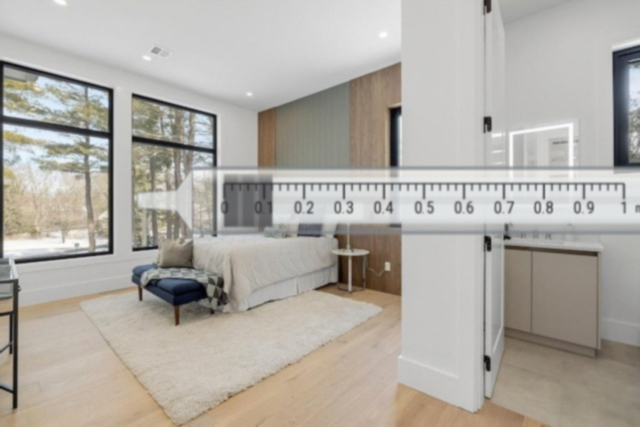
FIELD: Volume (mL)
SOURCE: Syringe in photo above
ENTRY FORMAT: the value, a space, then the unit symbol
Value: 0 mL
